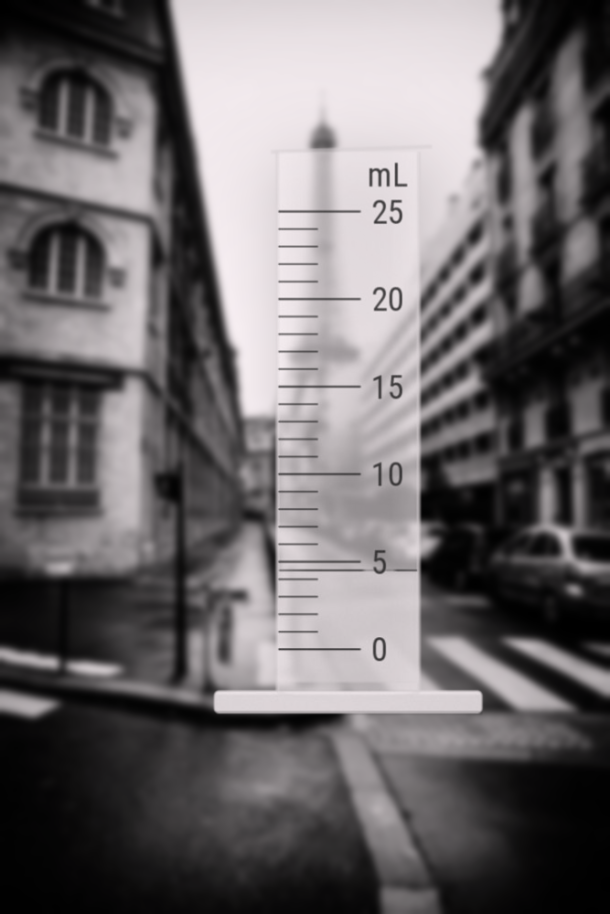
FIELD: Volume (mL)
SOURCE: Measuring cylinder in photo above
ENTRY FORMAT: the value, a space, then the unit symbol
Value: 4.5 mL
